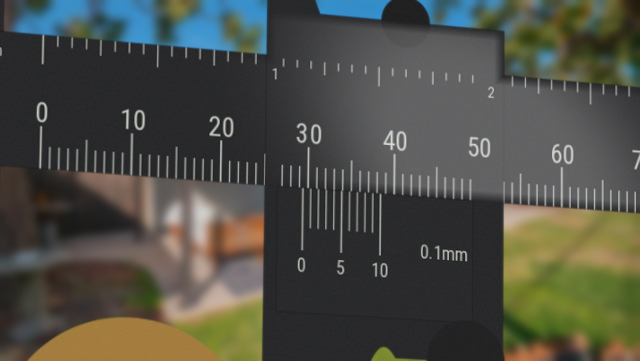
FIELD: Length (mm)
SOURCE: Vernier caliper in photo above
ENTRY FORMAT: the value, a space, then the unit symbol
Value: 29.4 mm
